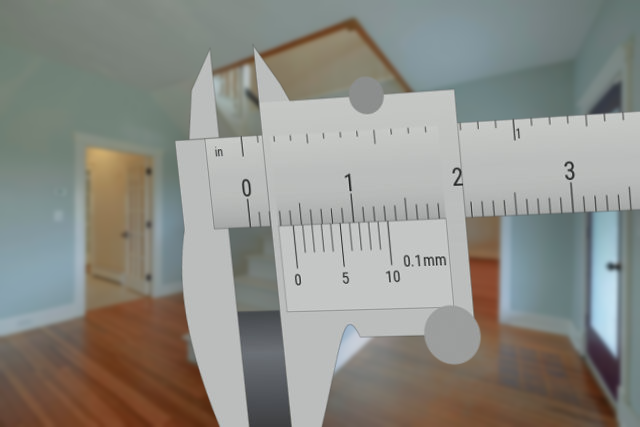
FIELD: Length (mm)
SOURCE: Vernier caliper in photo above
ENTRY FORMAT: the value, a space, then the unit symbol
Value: 4.2 mm
